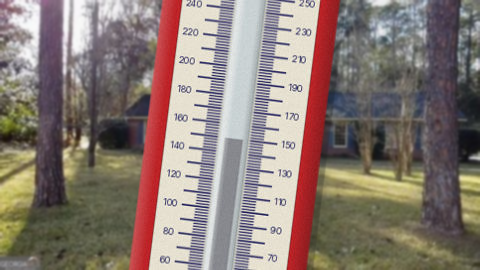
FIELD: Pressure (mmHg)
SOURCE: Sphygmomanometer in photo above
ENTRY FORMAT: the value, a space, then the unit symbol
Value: 150 mmHg
